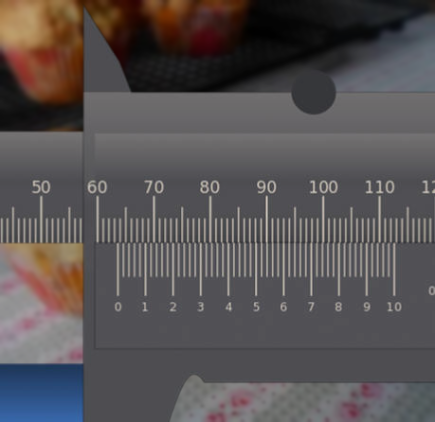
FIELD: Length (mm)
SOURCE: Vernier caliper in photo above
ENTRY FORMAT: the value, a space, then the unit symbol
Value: 63.6 mm
